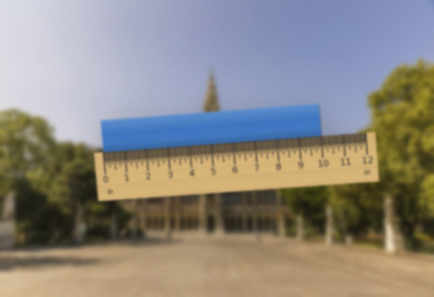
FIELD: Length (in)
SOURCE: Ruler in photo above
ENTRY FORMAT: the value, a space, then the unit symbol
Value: 10 in
